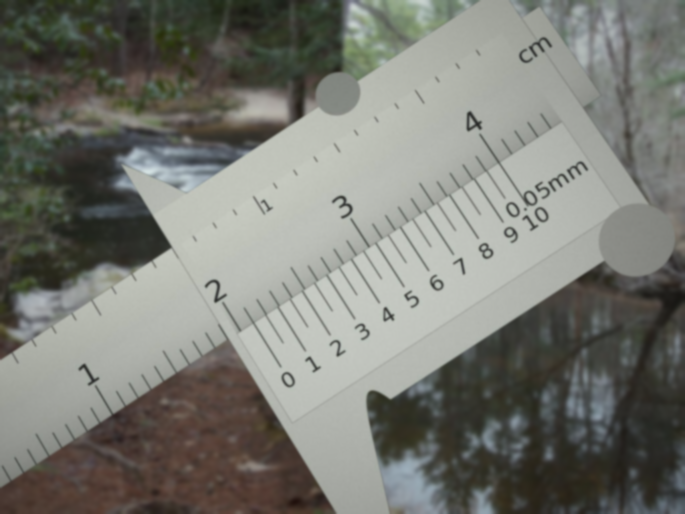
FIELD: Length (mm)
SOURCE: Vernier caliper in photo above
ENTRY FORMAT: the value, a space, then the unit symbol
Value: 21.0 mm
